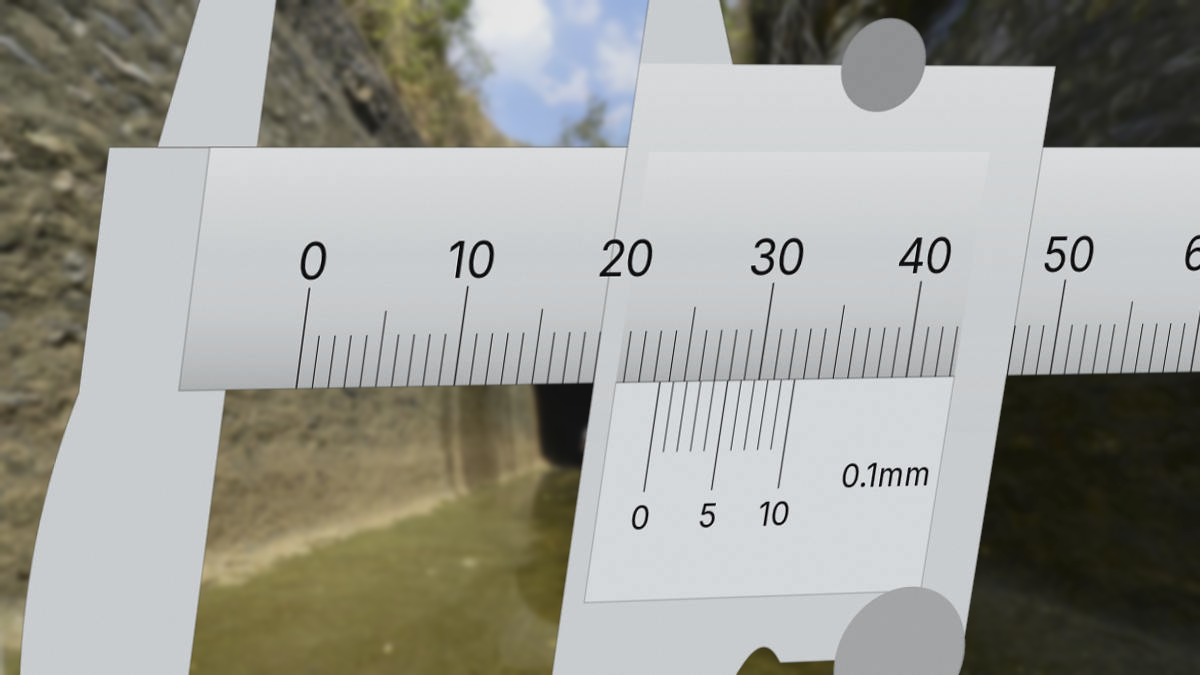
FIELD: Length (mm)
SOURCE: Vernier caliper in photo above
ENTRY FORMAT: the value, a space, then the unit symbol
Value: 23.4 mm
